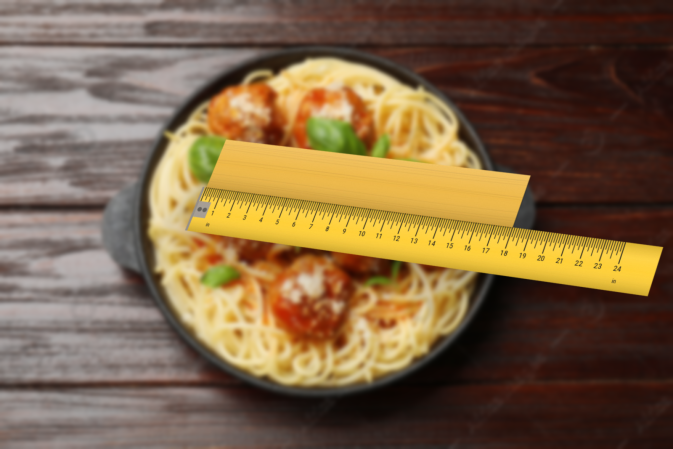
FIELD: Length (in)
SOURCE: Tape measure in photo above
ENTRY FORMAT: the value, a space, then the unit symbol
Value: 18 in
